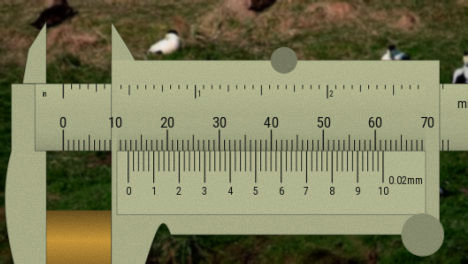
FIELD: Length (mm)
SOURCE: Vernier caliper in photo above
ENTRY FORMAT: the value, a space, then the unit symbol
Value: 12.5 mm
